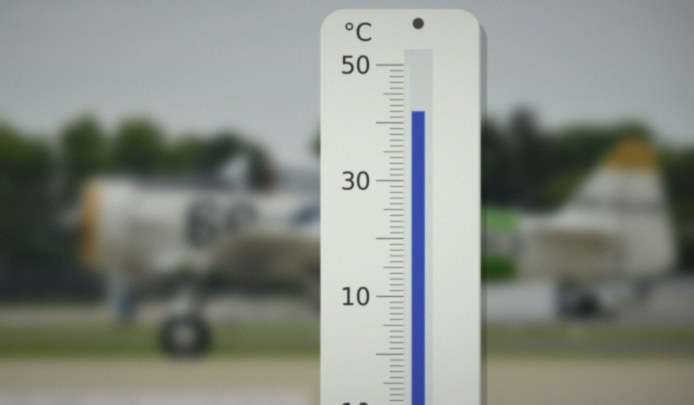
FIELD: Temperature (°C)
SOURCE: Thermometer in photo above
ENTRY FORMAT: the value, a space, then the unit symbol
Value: 42 °C
